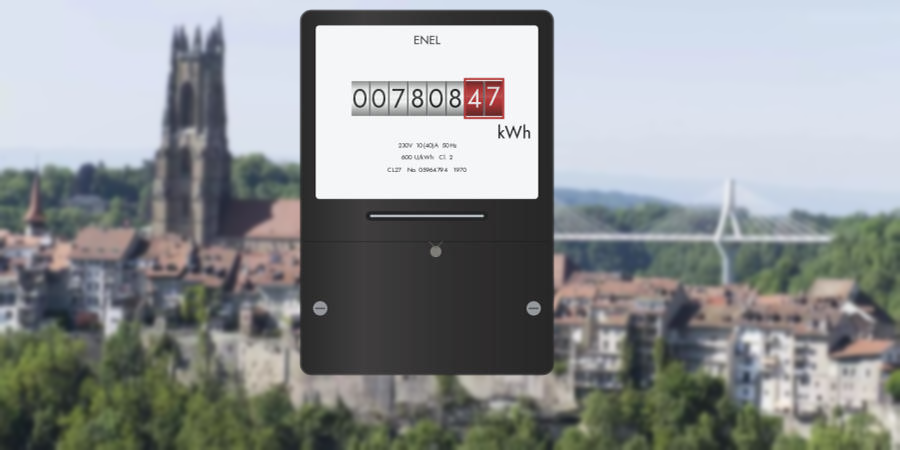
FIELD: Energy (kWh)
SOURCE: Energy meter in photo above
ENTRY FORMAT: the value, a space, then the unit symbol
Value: 7808.47 kWh
